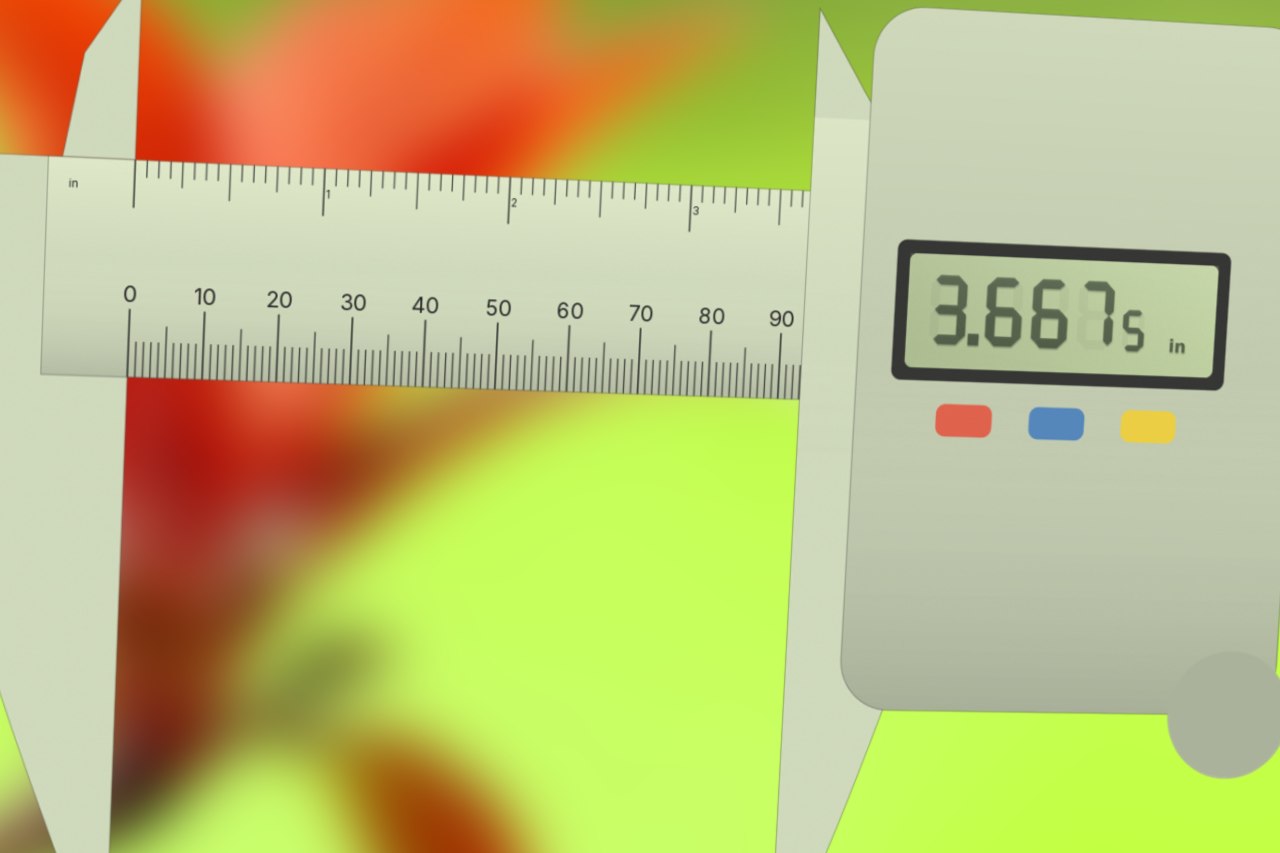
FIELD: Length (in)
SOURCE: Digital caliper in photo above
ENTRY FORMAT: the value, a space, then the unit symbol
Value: 3.6675 in
